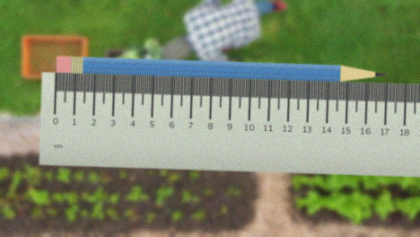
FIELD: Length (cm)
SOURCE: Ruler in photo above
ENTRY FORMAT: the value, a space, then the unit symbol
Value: 17 cm
